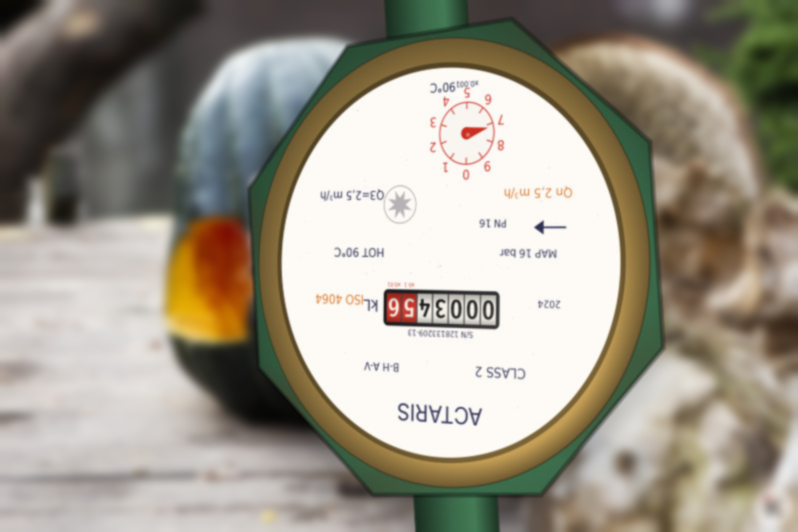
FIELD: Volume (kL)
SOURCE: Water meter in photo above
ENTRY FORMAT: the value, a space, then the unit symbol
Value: 34.567 kL
